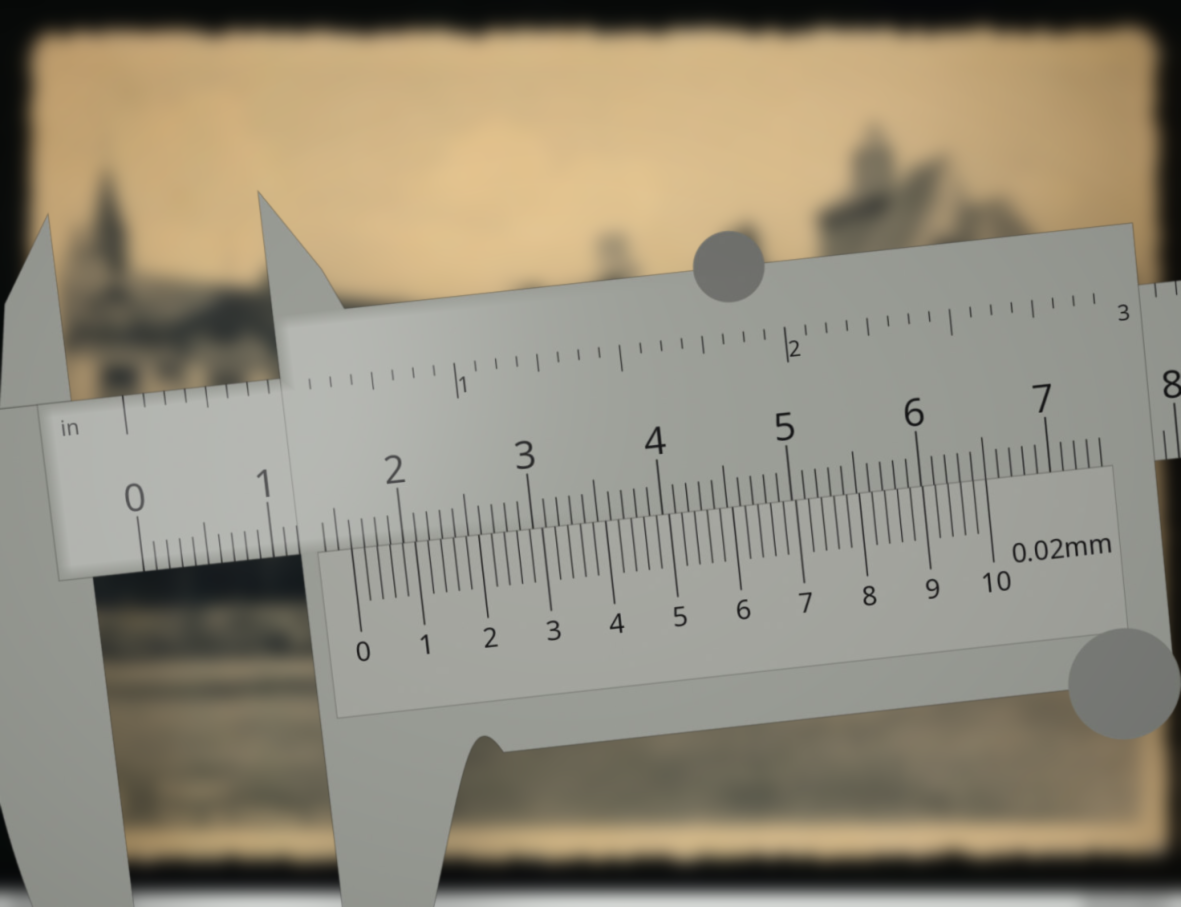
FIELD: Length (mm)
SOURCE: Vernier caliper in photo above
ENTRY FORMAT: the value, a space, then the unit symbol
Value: 16.0 mm
